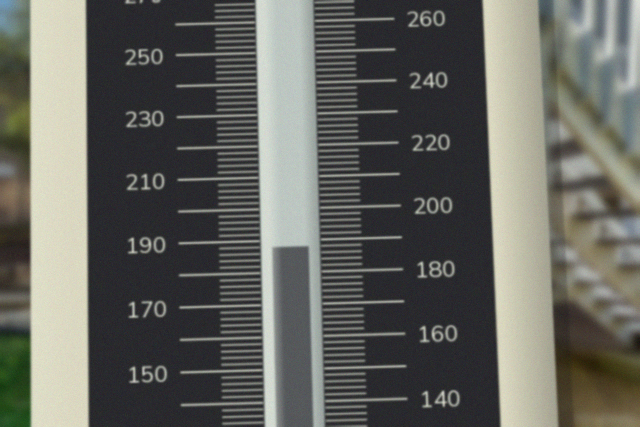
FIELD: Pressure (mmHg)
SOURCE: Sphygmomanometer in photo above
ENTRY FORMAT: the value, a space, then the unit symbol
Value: 188 mmHg
